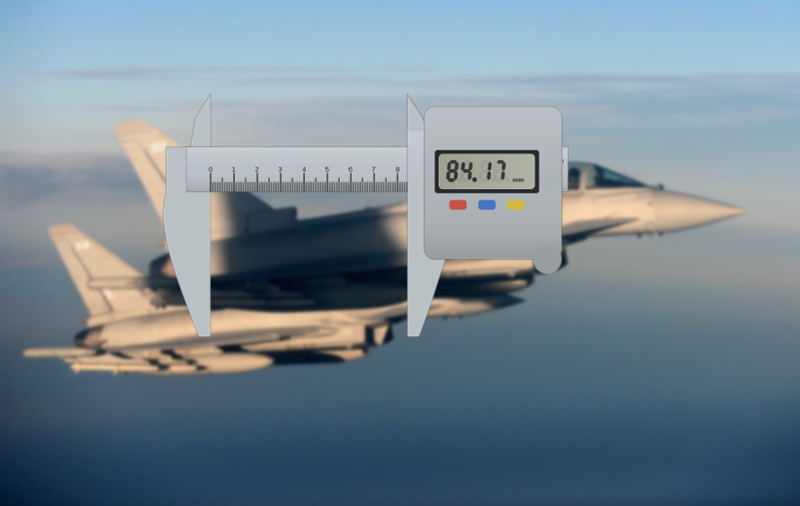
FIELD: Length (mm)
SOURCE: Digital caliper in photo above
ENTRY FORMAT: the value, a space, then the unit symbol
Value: 84.17 mm
